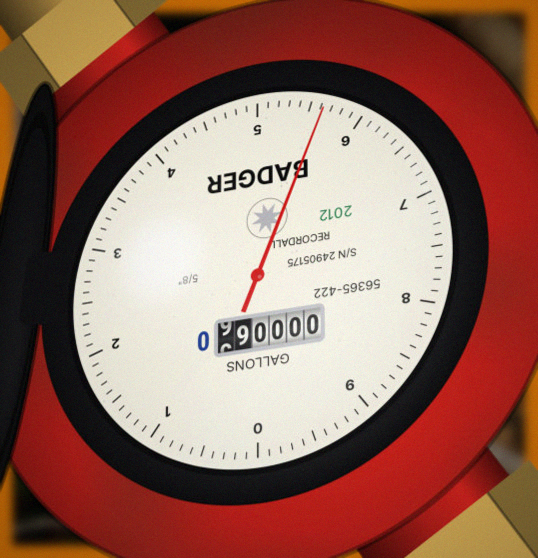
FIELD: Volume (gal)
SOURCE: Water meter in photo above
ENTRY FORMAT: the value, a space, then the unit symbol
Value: 655.6 gal
